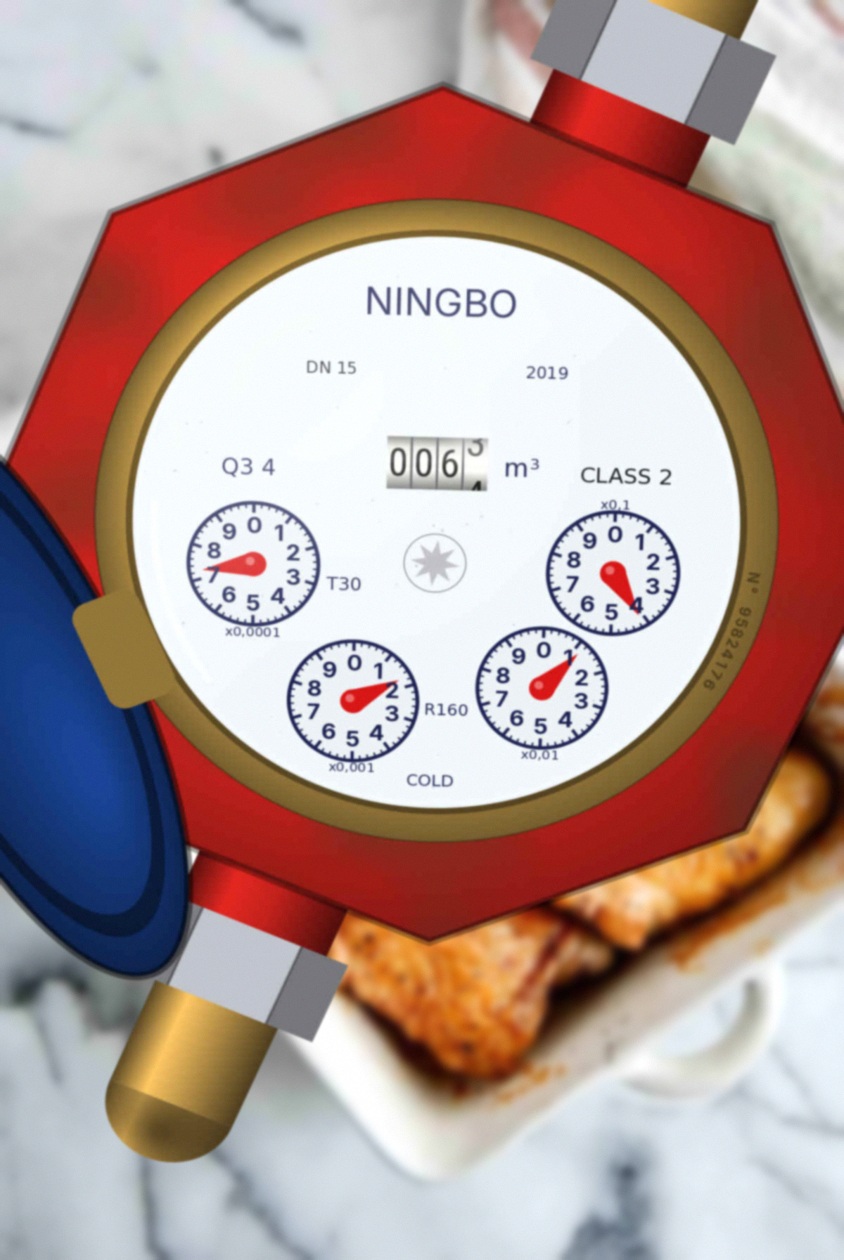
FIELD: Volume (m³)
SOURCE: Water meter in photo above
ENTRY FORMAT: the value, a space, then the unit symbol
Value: 63.4117 m³
